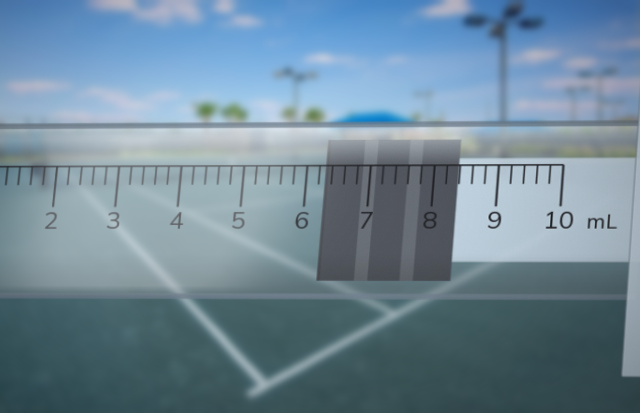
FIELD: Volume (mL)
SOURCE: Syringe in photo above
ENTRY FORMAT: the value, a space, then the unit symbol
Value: 6.3 mL
